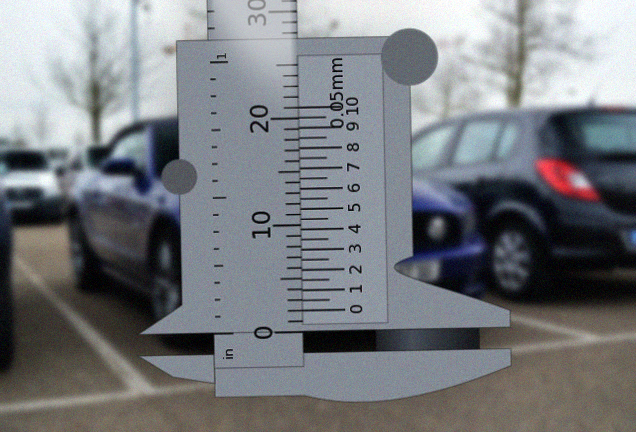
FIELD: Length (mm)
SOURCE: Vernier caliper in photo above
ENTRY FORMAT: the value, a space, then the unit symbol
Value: 2.0 mm
